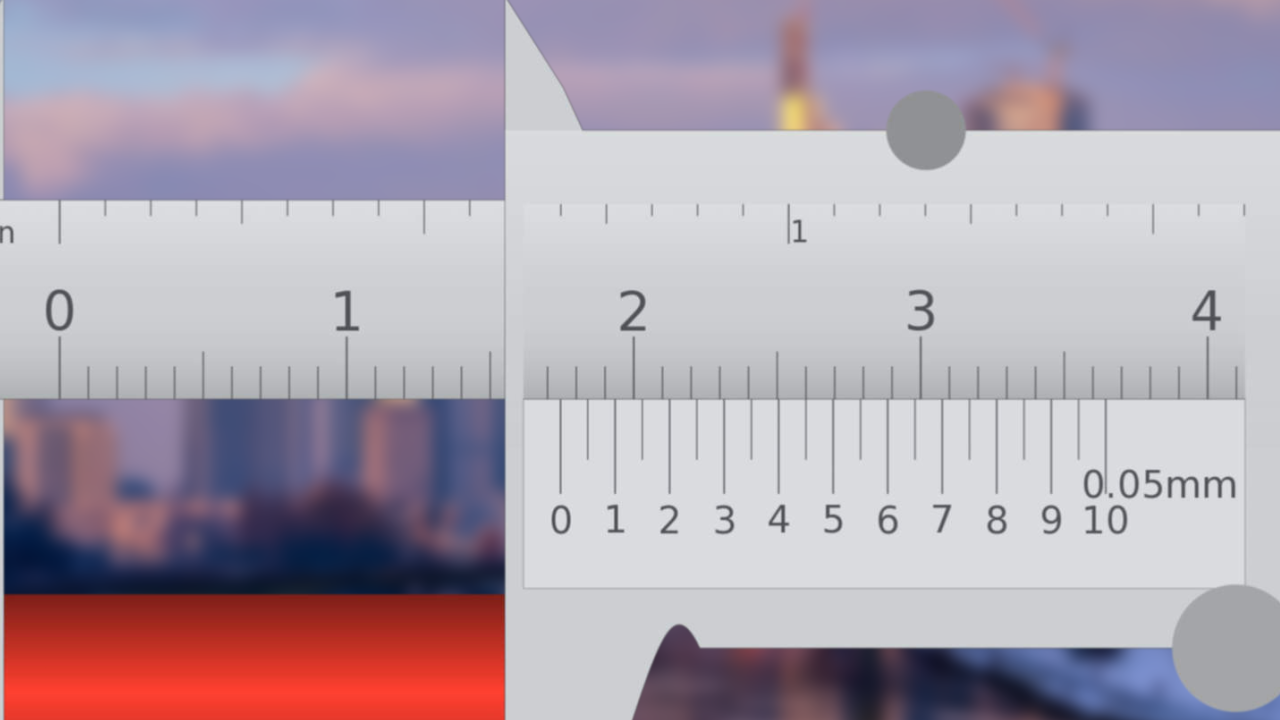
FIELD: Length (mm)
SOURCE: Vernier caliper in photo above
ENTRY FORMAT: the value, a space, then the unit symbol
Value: 17.45 mm
